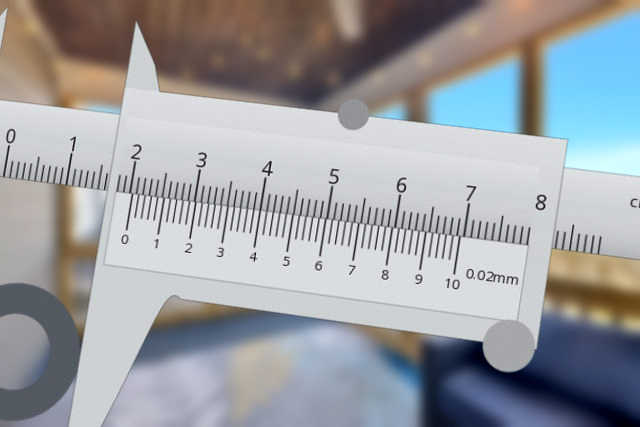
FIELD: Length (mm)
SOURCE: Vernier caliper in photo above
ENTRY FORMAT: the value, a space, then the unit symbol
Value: 20.4 mm
